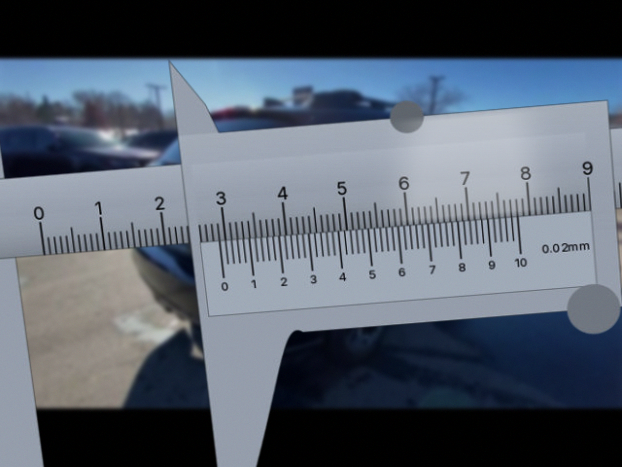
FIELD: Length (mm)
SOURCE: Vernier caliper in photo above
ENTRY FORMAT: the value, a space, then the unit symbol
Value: 29.0 mm
